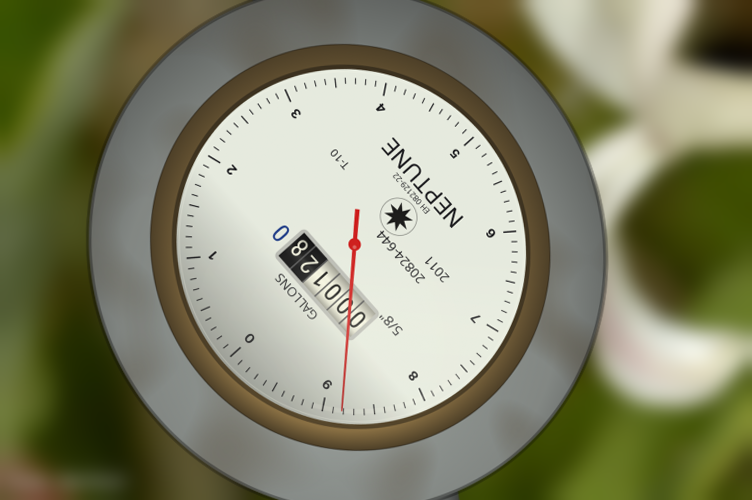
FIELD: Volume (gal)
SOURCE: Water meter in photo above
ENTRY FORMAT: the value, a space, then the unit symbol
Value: 1278.8 gal
